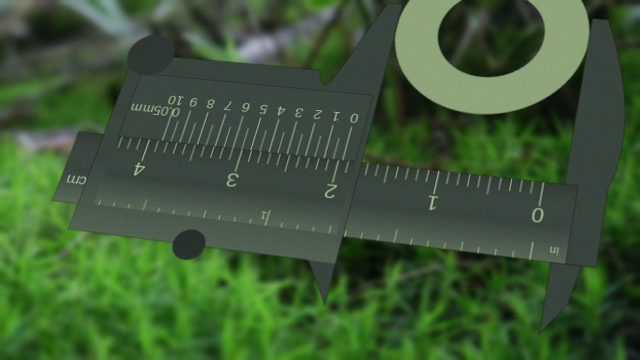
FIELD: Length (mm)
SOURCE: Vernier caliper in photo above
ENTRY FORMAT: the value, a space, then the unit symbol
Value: 19.6 mm
